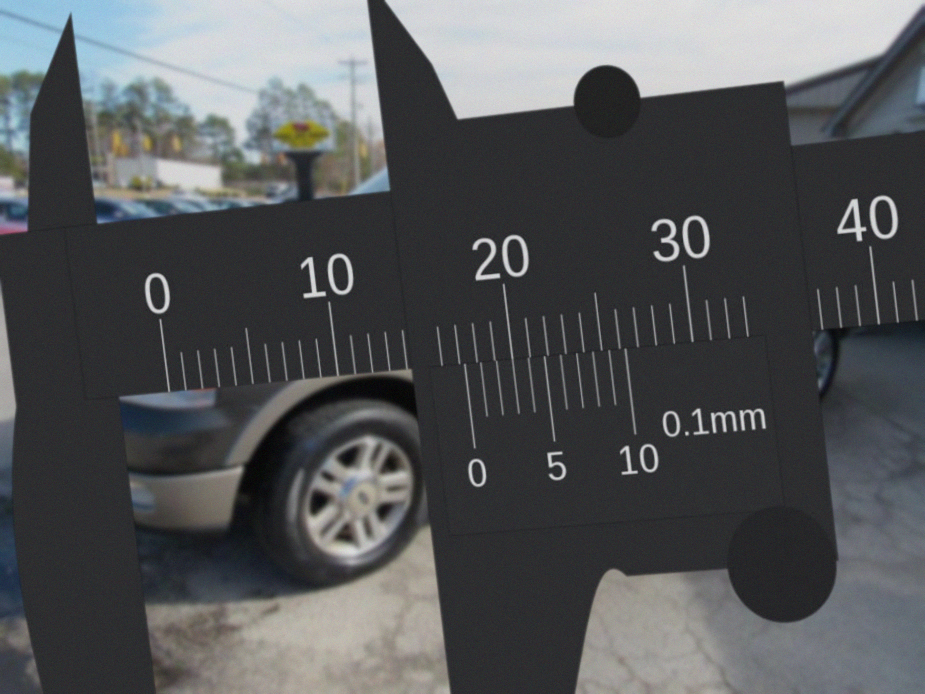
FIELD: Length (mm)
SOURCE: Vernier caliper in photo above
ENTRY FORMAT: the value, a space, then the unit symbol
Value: 17.3 mm
